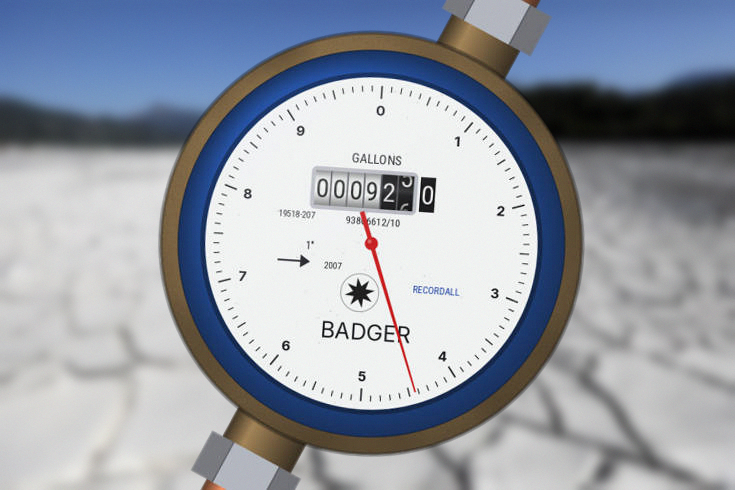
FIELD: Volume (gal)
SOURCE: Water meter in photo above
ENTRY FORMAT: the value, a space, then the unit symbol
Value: 9254.4 gal
